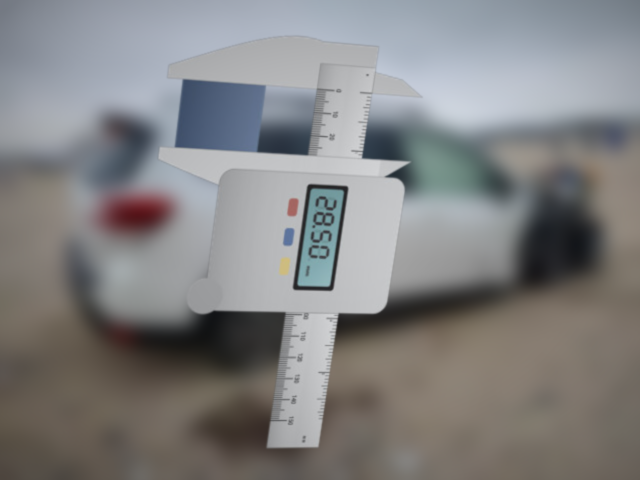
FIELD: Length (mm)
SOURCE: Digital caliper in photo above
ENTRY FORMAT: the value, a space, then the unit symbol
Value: 28.50 mm
